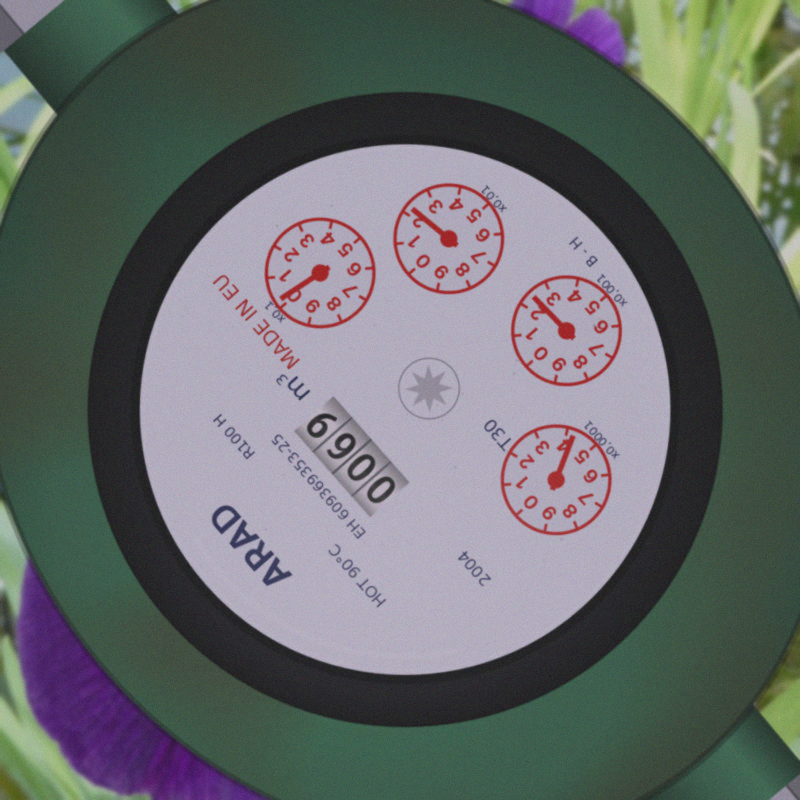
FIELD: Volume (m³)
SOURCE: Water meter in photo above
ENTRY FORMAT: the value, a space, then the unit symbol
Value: 69.0224 m³
